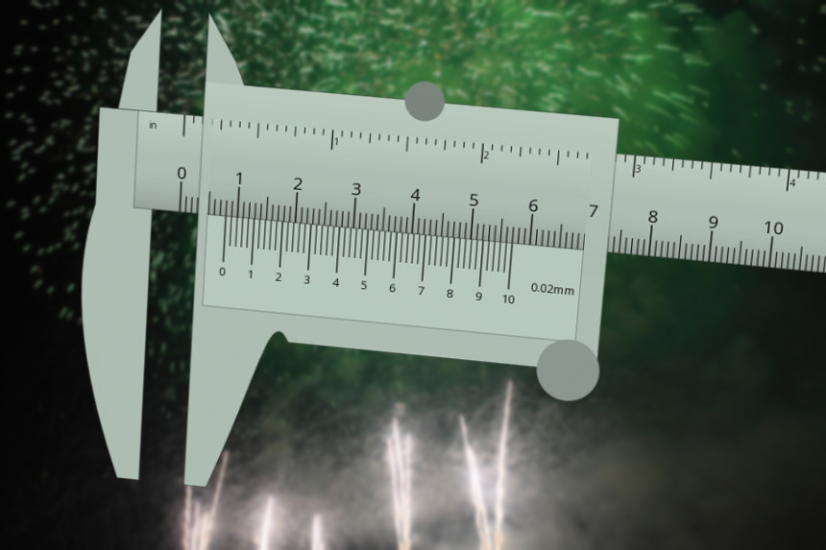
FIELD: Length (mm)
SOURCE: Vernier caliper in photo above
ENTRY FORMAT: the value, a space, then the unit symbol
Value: 8.0 mm
